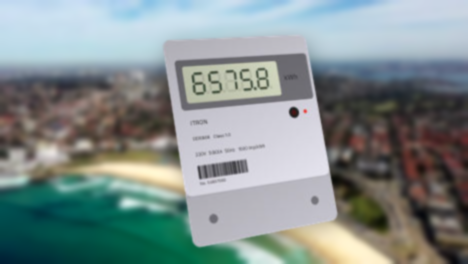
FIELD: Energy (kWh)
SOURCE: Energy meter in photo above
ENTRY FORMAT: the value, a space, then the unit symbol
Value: 6575.8 kWh
